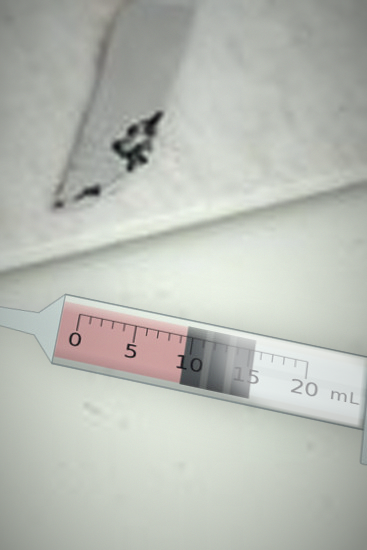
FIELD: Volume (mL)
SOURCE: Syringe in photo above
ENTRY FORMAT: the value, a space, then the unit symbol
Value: 9.5 mL
